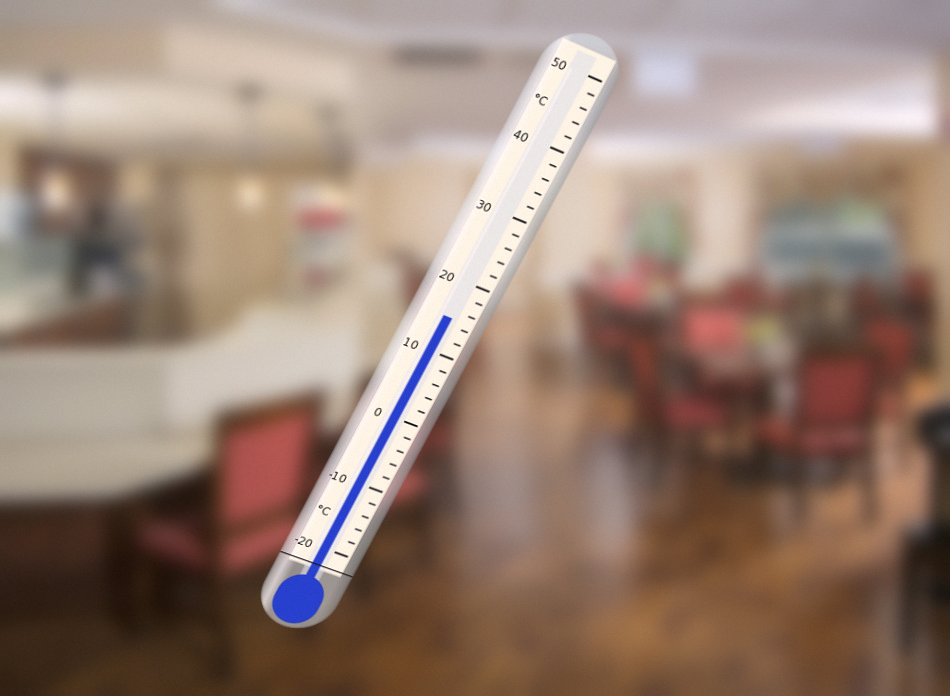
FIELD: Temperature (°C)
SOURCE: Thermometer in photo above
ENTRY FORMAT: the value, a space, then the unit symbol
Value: 15 °C
